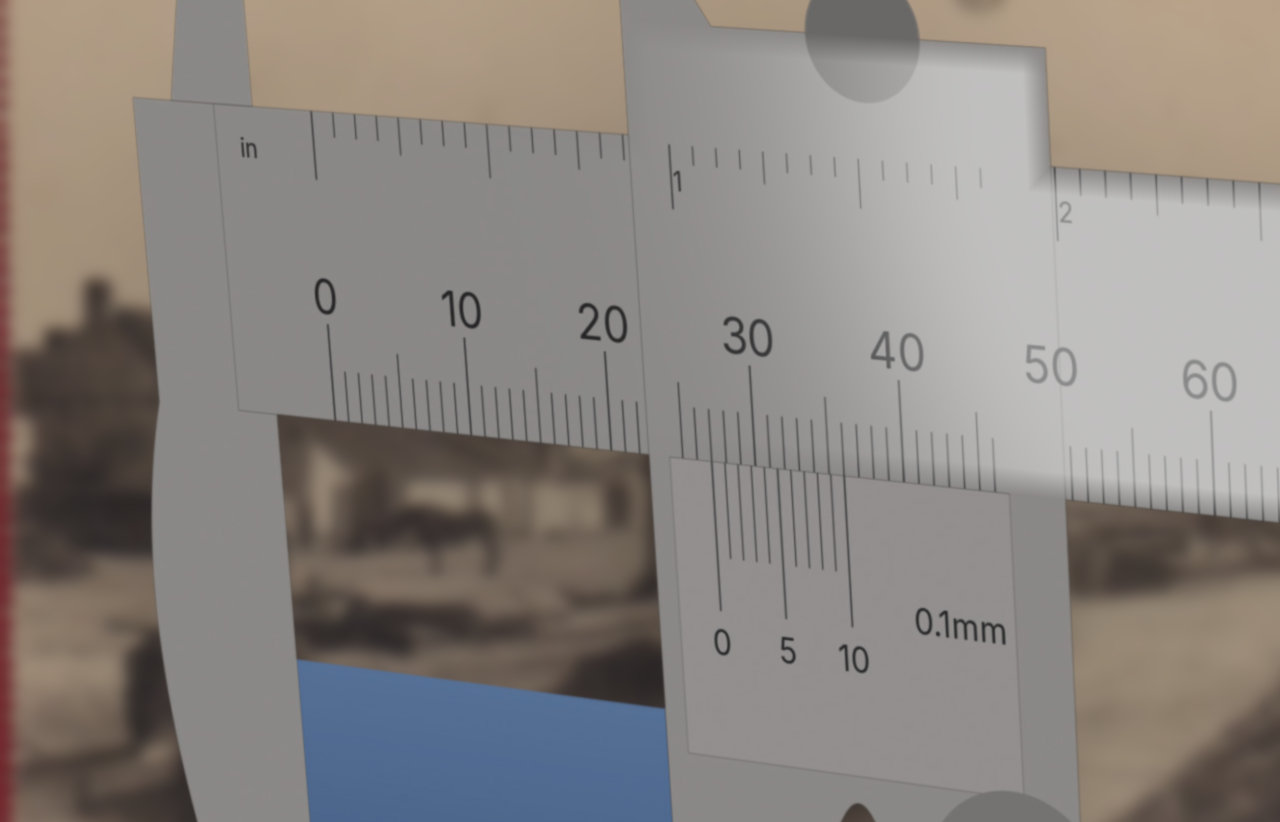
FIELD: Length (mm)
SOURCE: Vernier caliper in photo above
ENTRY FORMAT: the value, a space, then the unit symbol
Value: 27.0 mm
